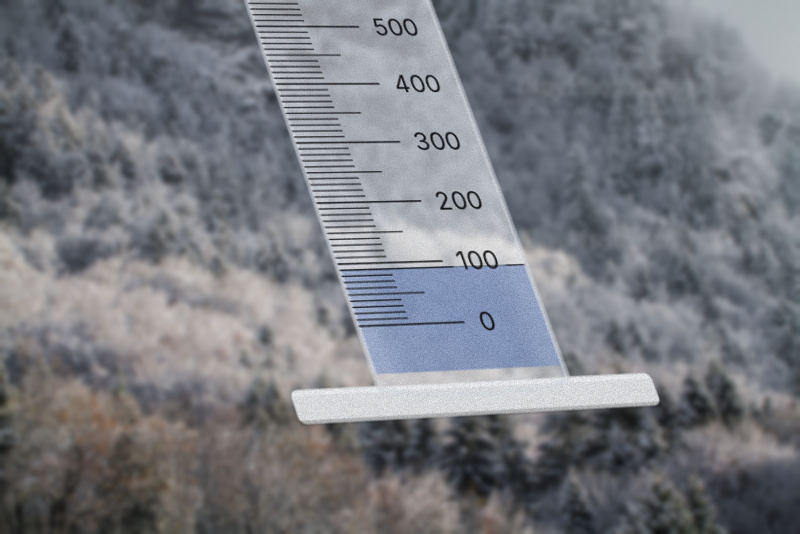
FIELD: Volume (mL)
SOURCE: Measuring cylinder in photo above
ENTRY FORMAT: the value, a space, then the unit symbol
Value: 90 mL
